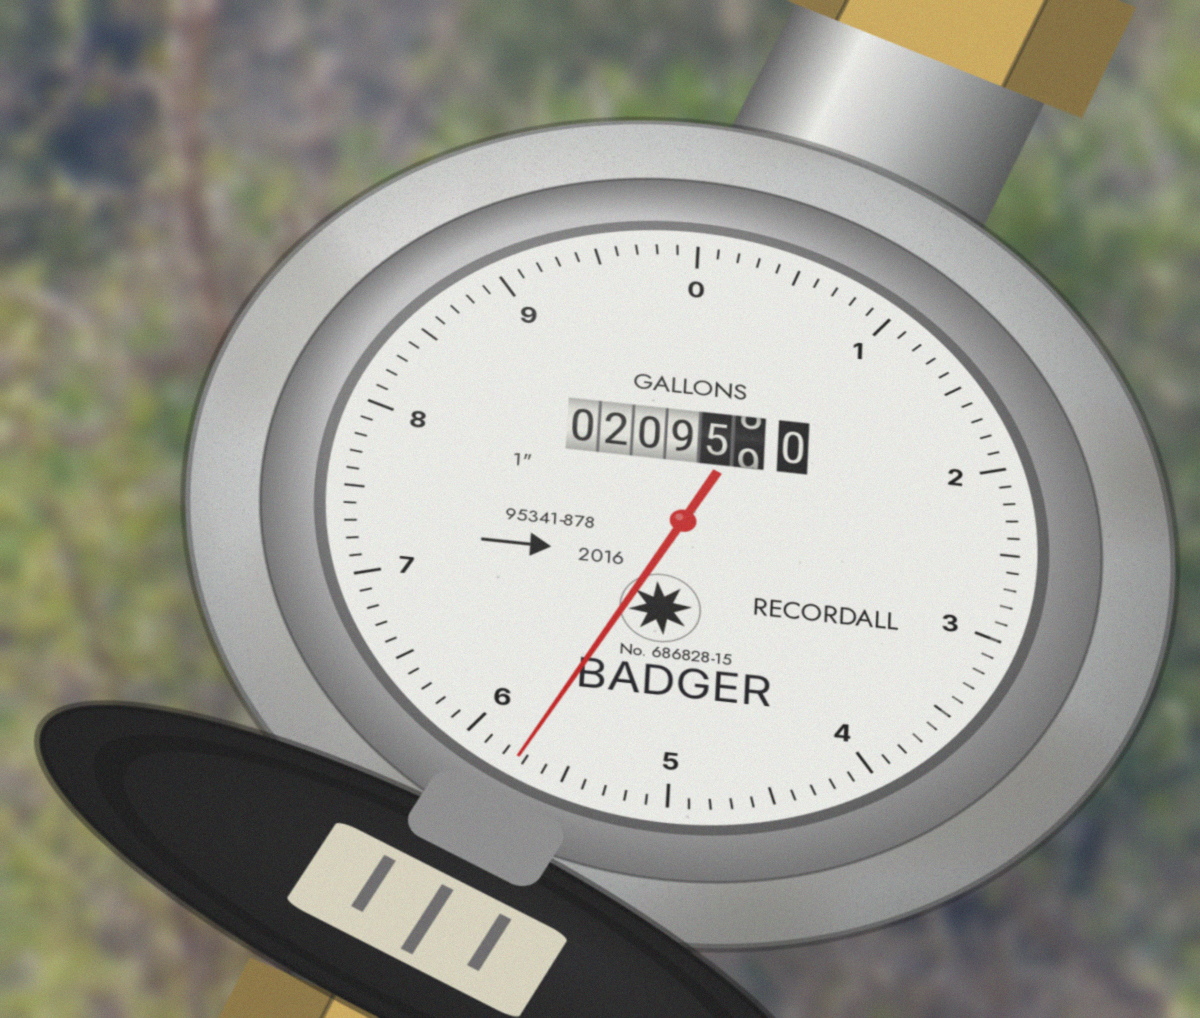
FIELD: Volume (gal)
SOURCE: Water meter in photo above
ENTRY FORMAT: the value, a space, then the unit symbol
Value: 209585.7 gal
